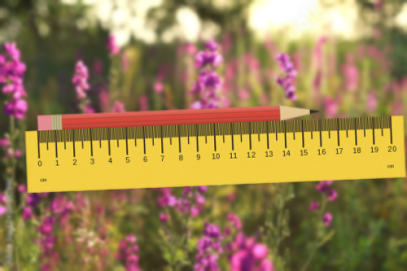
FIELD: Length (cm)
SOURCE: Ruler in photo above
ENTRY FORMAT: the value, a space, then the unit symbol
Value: 16 cm
